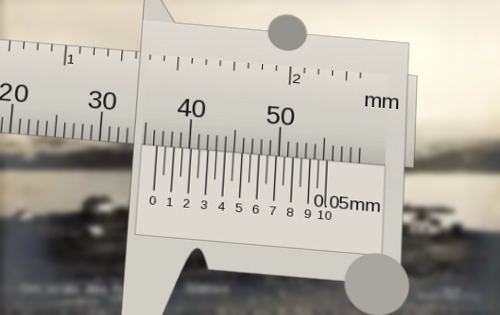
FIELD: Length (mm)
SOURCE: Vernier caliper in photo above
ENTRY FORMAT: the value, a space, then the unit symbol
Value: 36.4 mm
